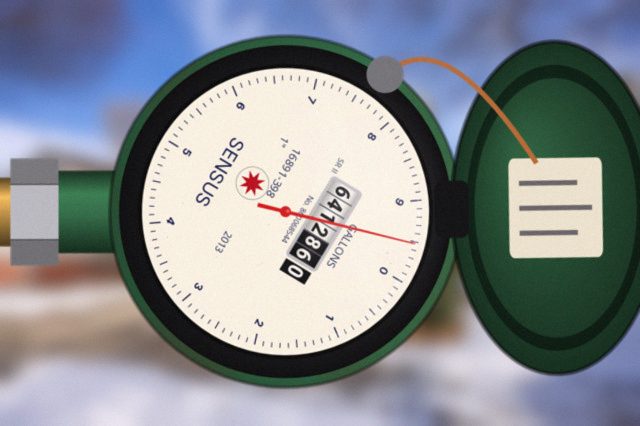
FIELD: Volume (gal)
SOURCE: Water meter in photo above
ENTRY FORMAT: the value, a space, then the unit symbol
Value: 6412859.5 gal
